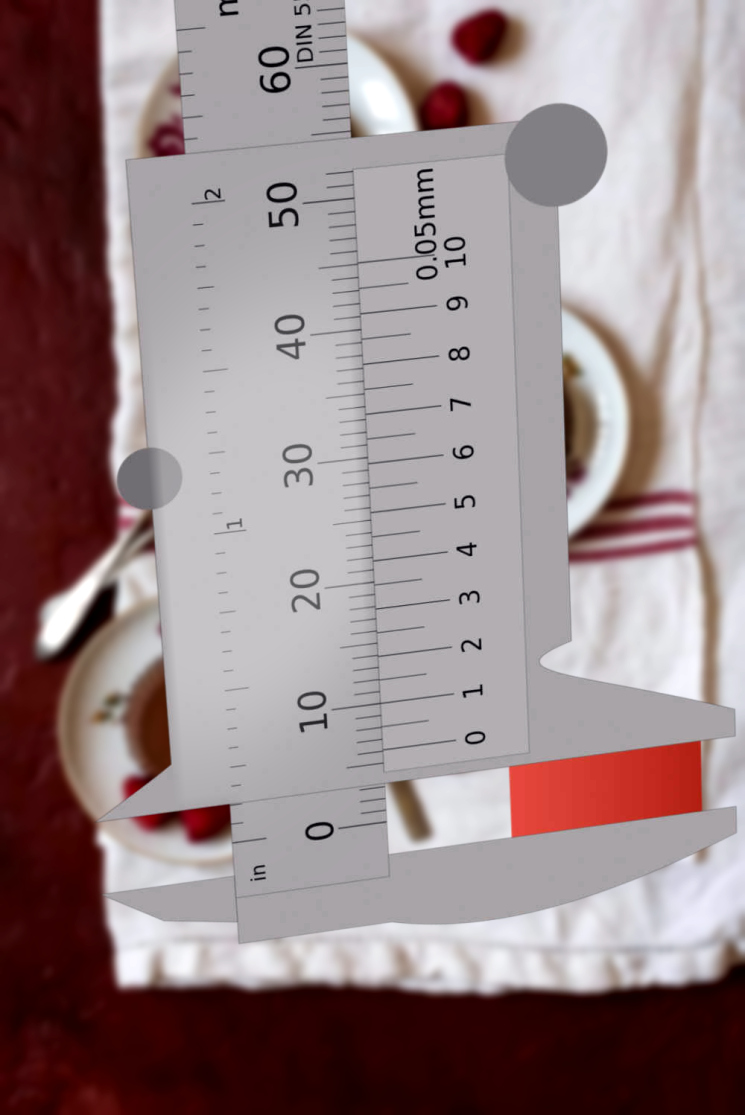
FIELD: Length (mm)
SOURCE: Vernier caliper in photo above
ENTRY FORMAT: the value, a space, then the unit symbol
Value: 6.1 mm
